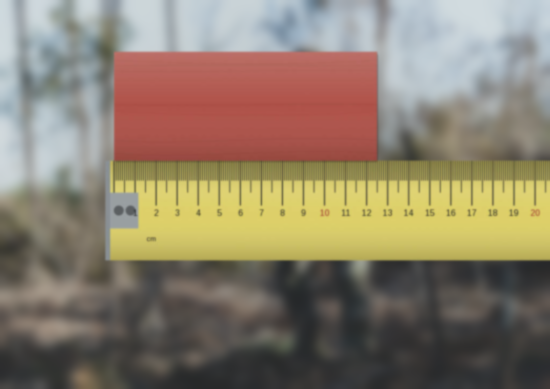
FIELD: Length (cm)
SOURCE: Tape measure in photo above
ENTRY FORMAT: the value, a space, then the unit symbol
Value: 12.5 cm
